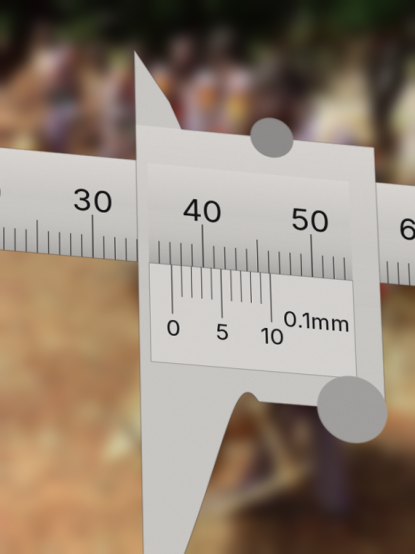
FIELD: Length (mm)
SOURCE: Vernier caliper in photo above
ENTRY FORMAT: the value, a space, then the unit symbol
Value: 37.1 mm
